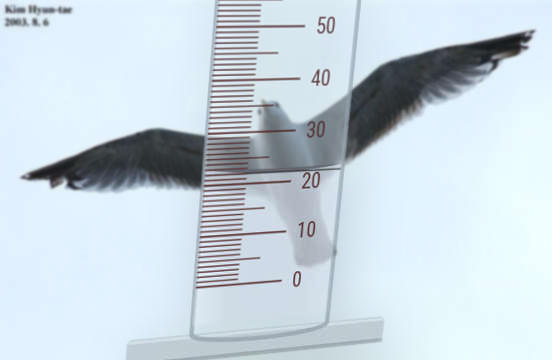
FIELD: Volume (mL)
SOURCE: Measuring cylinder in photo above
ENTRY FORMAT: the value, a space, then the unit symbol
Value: 22 mL
